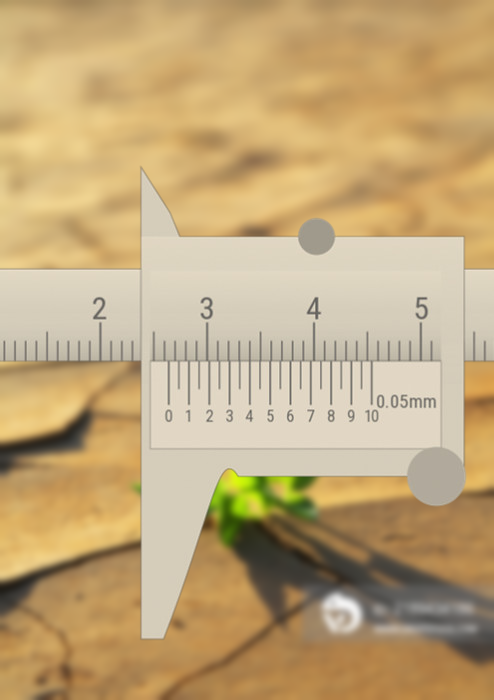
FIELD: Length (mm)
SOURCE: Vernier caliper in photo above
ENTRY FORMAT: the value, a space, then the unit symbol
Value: 26.4 mm
